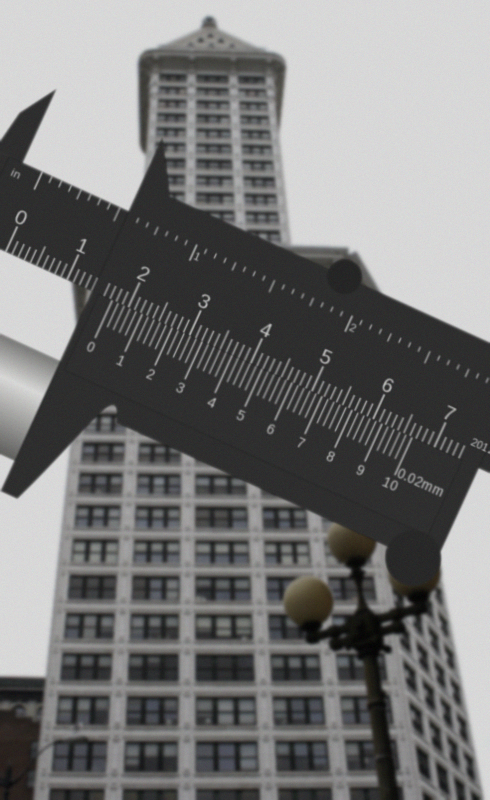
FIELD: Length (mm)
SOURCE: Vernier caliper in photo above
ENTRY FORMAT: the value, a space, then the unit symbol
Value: 17.4 mm
